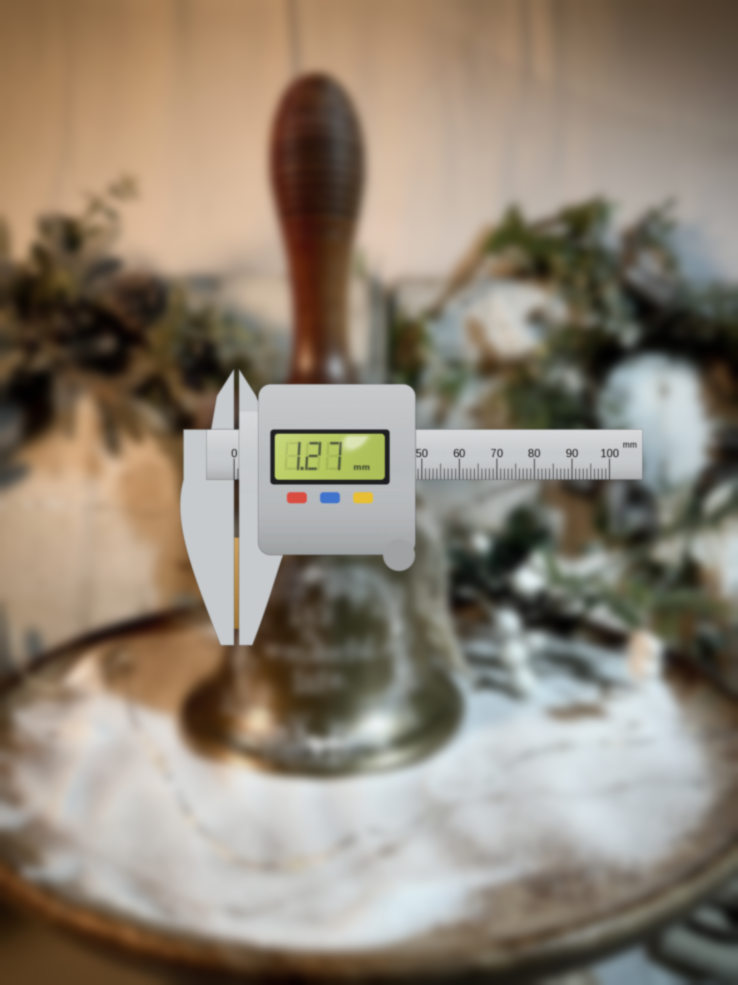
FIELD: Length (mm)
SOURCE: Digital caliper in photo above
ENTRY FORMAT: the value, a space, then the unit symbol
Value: 1.27 mm
